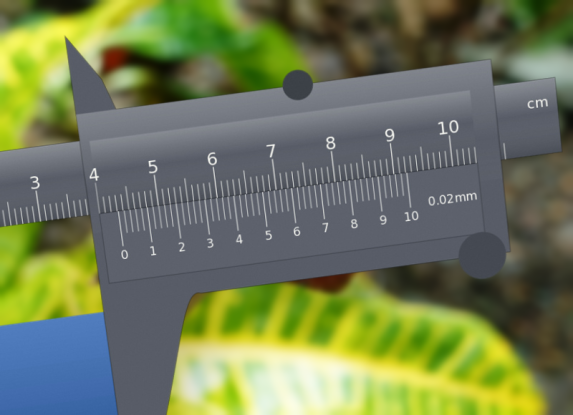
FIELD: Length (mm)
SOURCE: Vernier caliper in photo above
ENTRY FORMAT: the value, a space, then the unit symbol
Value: 43.2 mm
